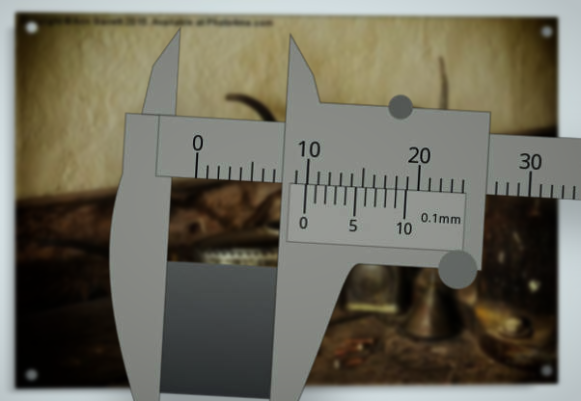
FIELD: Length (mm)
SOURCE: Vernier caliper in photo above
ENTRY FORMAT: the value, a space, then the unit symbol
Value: 9.9 mm
